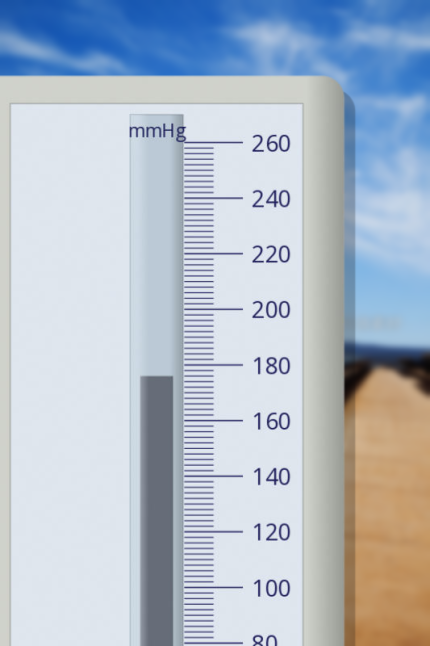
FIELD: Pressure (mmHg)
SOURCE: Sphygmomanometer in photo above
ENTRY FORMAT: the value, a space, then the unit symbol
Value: 176 mmHg
